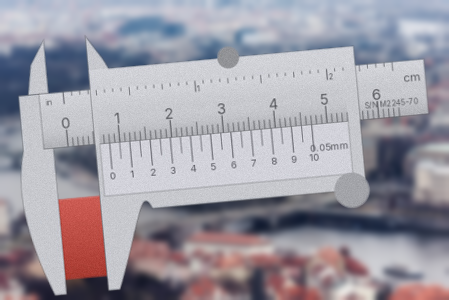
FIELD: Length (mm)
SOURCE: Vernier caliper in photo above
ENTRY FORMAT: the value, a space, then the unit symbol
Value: 8.0 mm
